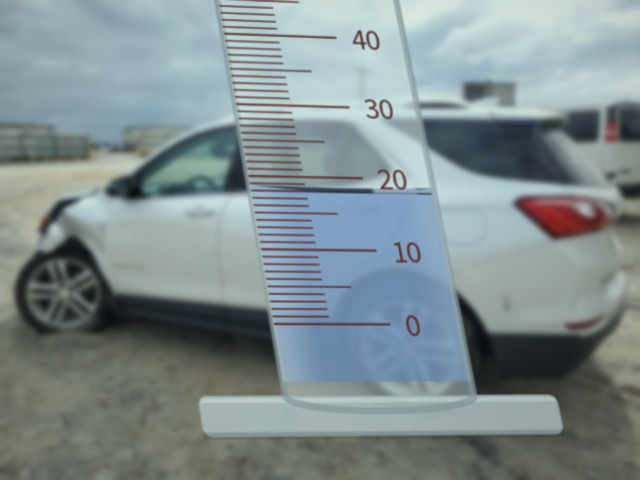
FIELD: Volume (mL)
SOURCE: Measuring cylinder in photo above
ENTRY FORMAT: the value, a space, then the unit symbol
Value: 18 mL
